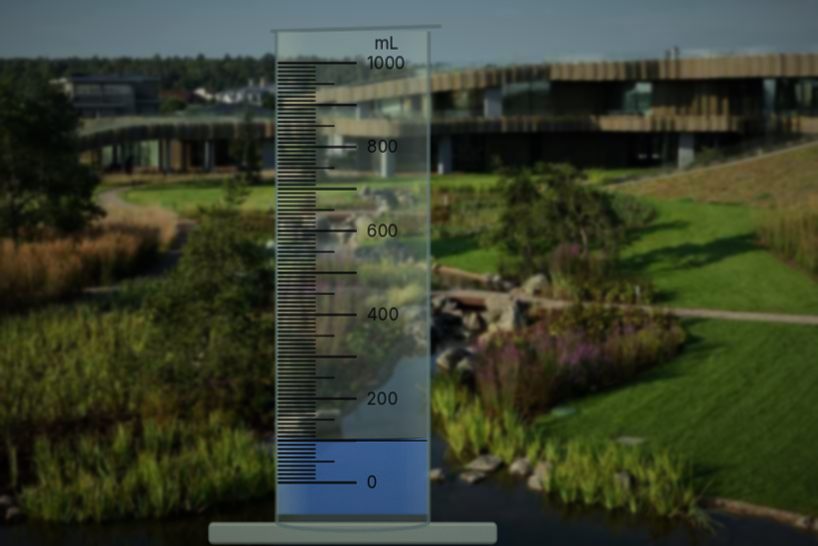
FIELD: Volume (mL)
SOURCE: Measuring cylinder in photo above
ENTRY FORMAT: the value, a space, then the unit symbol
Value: 100 mL
